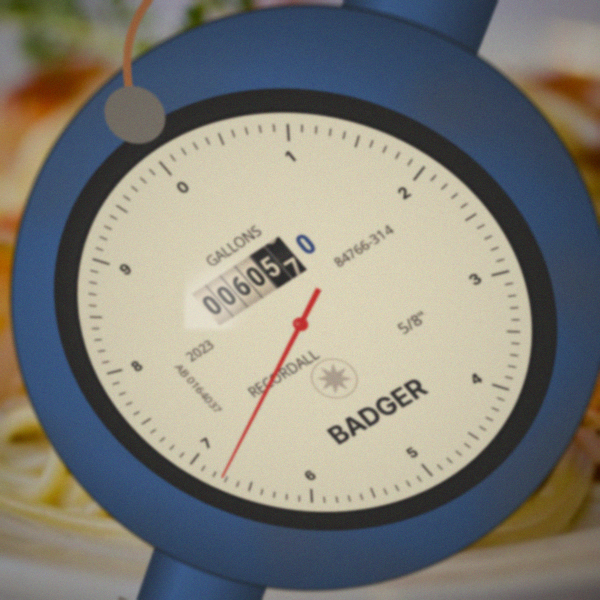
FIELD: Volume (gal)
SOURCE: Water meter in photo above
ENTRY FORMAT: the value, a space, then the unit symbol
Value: 60566.7 gal
